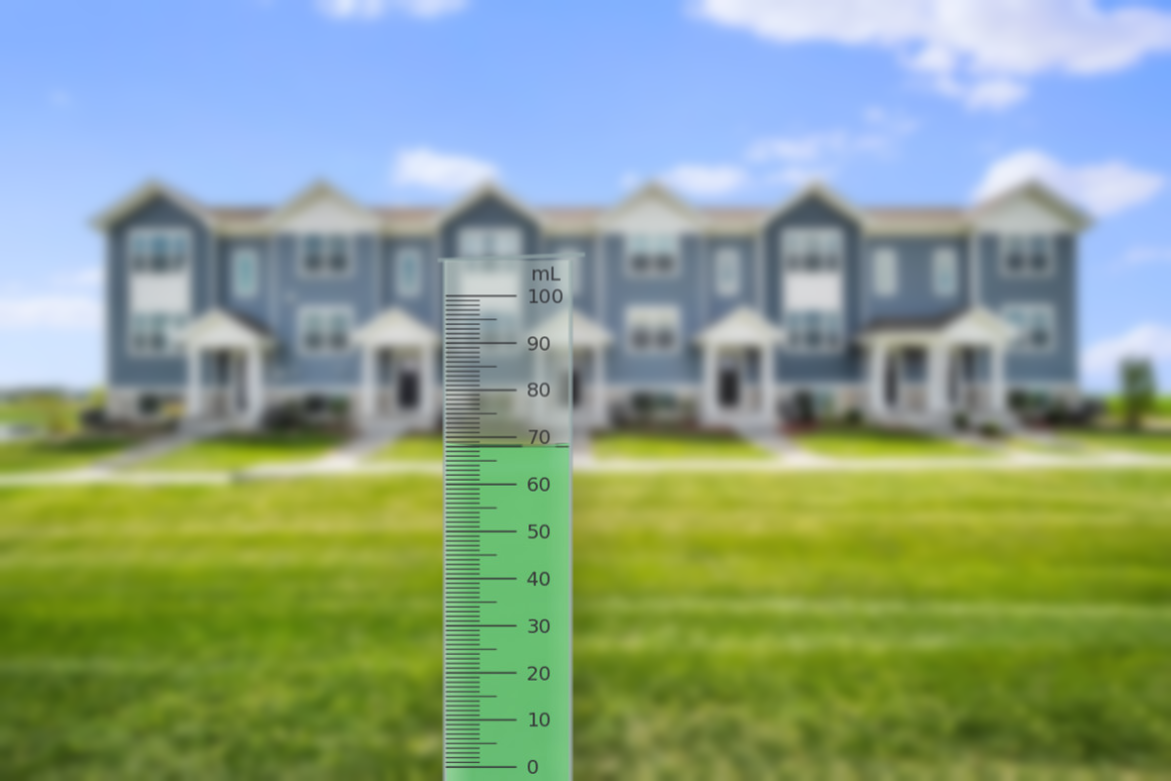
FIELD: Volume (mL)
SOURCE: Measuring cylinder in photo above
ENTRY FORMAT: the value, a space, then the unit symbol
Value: 68 mL
